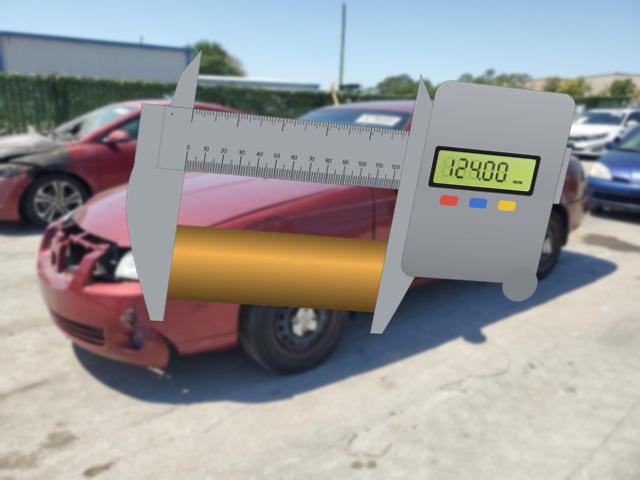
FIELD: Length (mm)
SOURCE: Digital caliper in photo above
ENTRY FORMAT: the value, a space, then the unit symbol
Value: 124.00 mm
